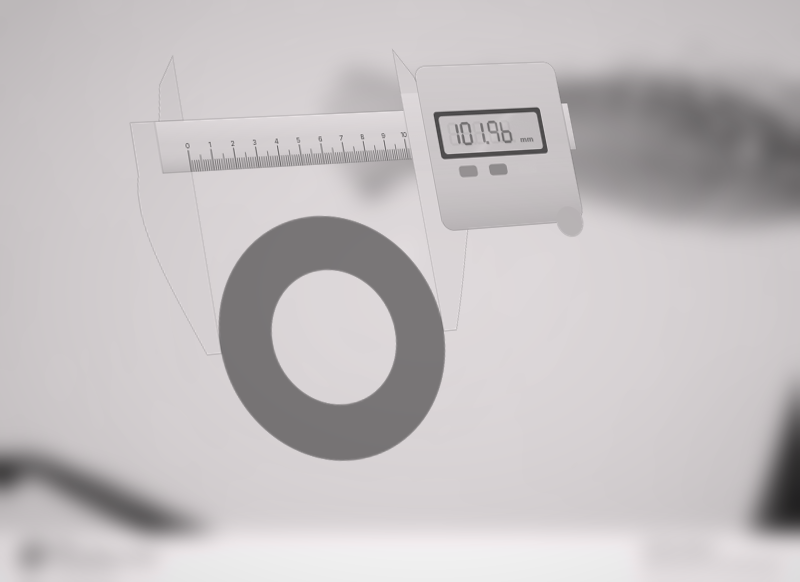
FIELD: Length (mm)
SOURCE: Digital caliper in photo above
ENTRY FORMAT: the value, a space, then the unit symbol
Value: 101.96 mm
